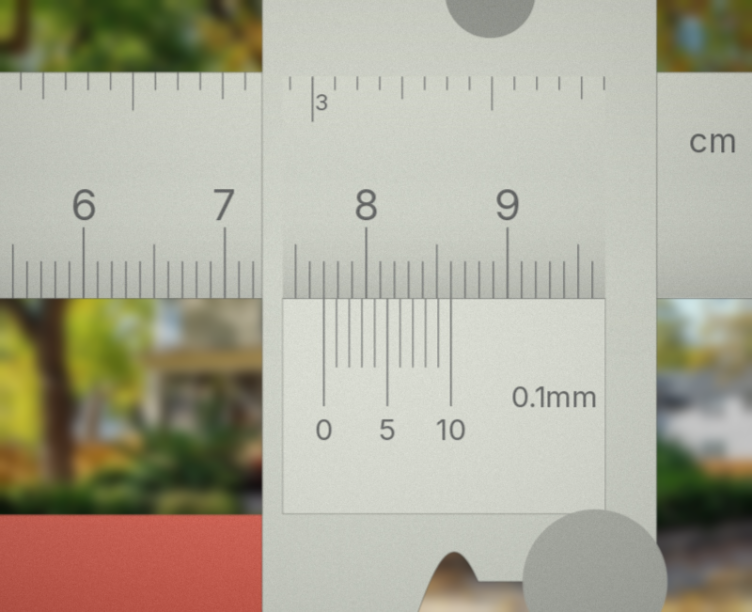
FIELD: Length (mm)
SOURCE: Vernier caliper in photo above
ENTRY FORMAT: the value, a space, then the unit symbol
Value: 77.0 mm
